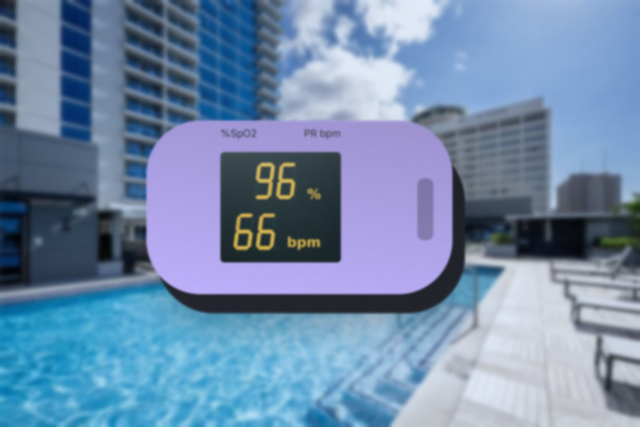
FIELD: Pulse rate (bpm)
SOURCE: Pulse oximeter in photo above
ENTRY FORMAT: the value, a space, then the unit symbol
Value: 66 bpm
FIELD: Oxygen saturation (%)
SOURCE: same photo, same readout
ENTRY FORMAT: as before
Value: 96 %
